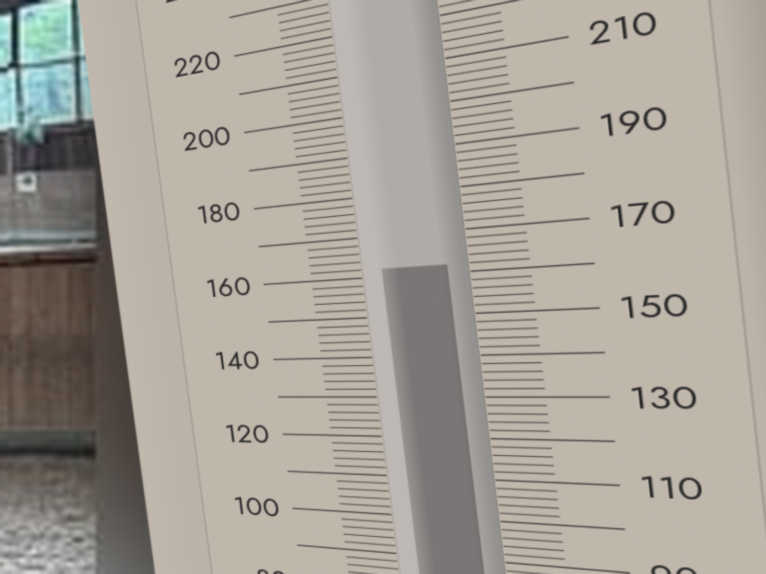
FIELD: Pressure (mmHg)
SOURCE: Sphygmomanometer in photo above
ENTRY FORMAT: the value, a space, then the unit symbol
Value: 162 mmHg
